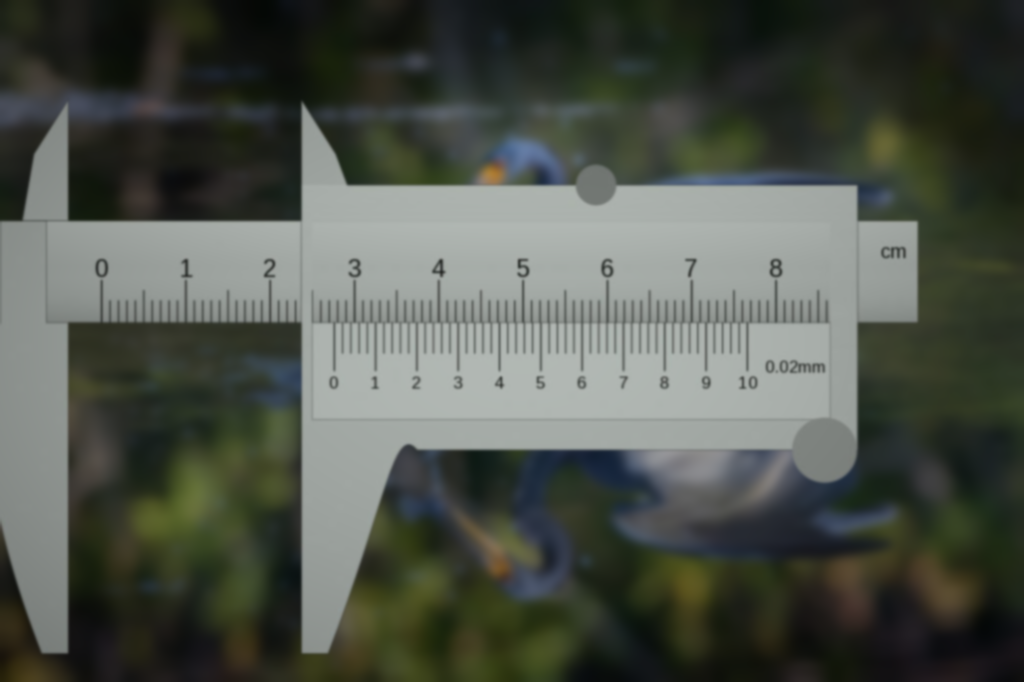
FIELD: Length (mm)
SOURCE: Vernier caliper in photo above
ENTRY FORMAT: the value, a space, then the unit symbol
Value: 27.6 mm
